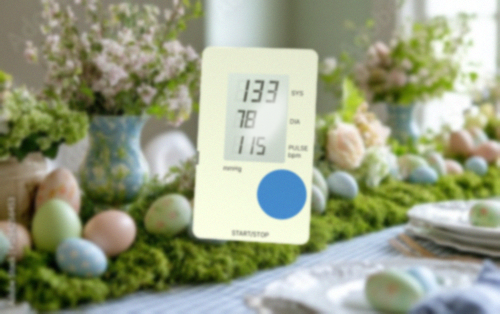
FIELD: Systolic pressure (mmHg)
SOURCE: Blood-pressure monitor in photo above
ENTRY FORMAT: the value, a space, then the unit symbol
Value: 133 mmHg
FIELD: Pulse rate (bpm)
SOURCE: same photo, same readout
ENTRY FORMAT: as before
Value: 115 bpm
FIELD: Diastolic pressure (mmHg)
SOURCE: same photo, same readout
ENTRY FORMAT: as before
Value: 78 mmHg
